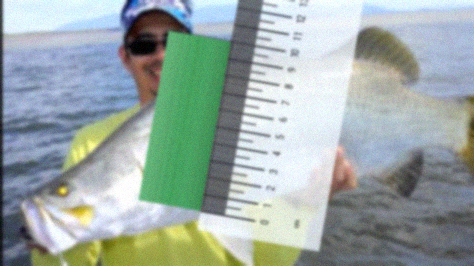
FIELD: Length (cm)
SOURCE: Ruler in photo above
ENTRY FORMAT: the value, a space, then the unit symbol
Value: 10 cm
